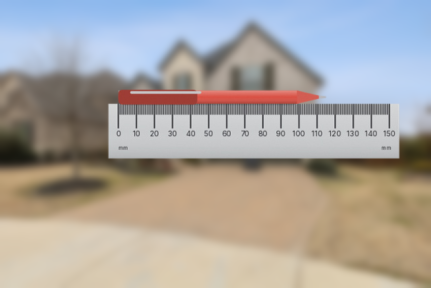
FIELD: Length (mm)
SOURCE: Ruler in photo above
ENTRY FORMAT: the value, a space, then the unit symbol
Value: 115 mm
